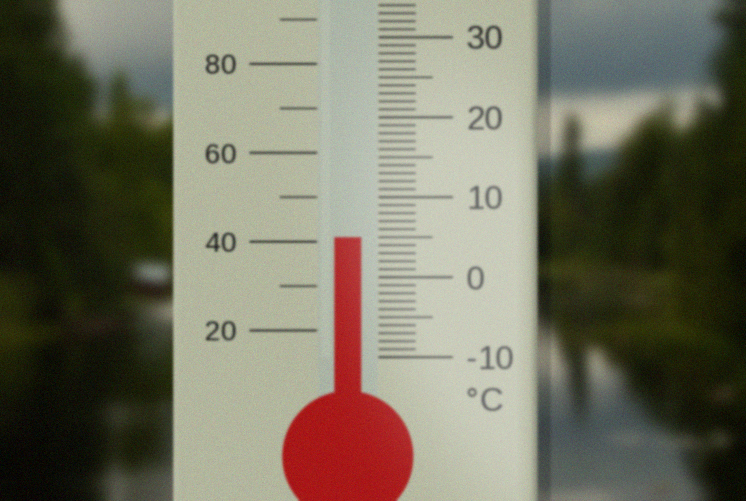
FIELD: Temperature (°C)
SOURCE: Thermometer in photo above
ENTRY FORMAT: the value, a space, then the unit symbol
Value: 5 °C
